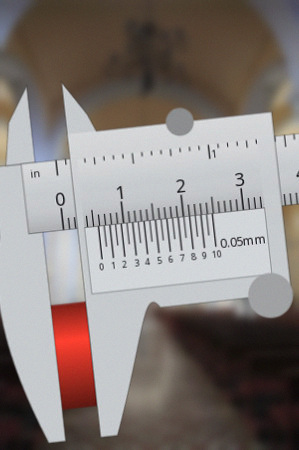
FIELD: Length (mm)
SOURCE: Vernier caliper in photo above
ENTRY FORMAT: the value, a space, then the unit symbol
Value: 5.8 mm
